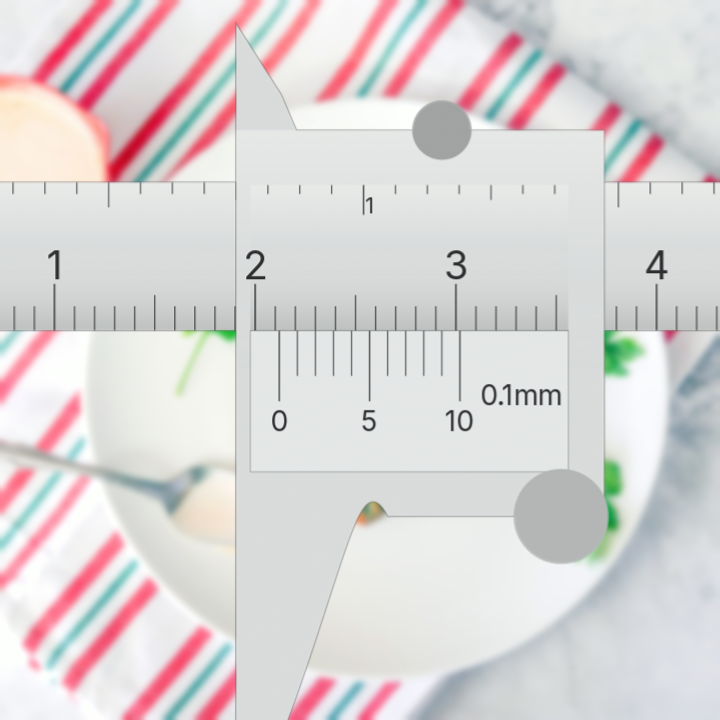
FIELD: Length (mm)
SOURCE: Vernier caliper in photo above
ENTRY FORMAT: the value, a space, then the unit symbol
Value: 21.2 mm
